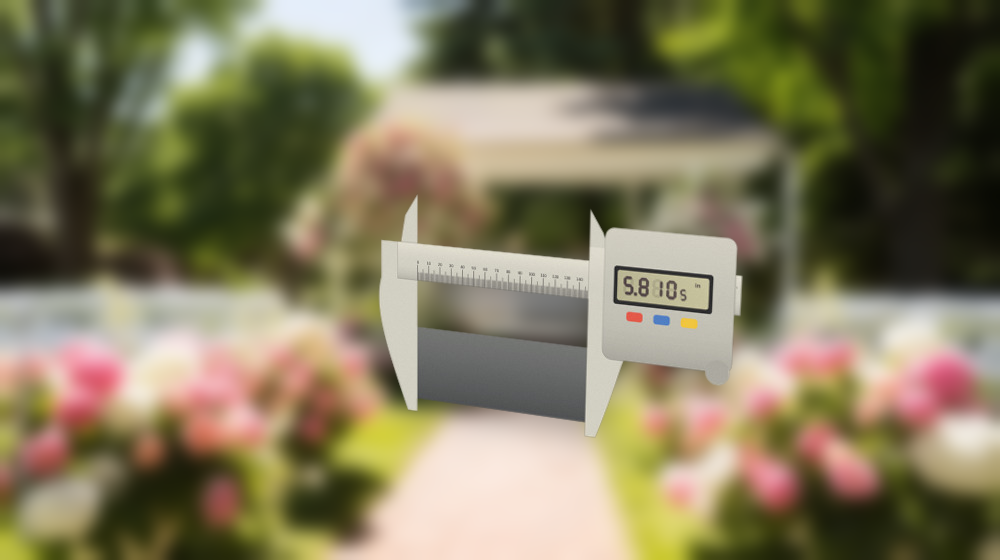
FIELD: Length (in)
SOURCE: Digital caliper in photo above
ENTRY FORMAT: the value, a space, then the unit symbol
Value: 5.8105 in
